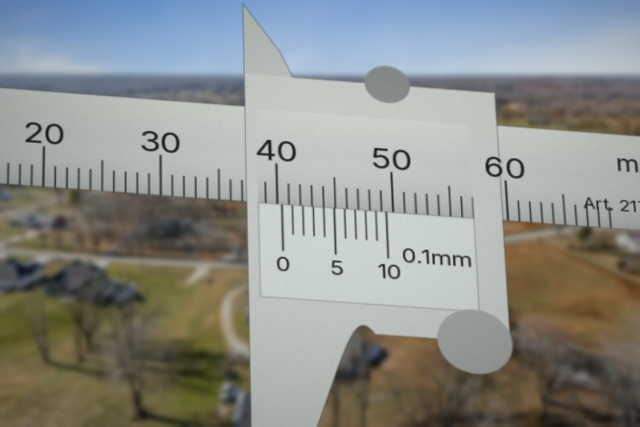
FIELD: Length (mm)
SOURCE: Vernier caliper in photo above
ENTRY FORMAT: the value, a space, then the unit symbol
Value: 40.4 mm
